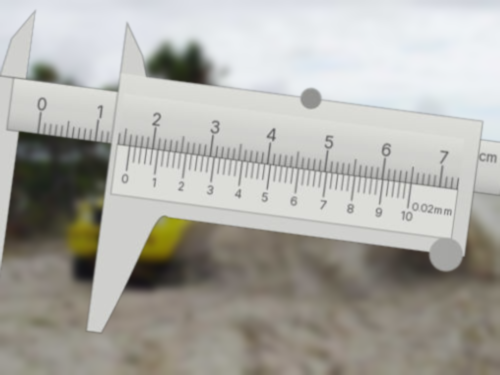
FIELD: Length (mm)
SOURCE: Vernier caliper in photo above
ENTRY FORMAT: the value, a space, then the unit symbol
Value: 16.0 mm
